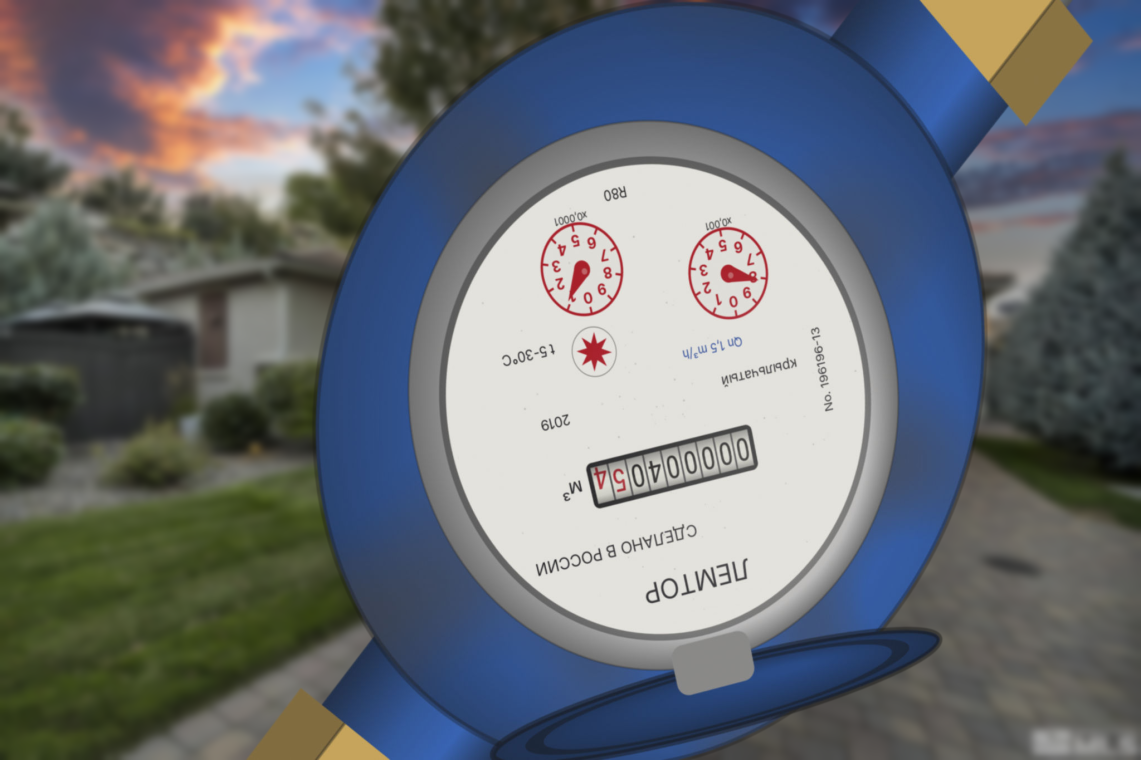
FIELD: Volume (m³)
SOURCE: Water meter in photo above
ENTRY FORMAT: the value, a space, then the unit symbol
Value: 40.5381 m³
